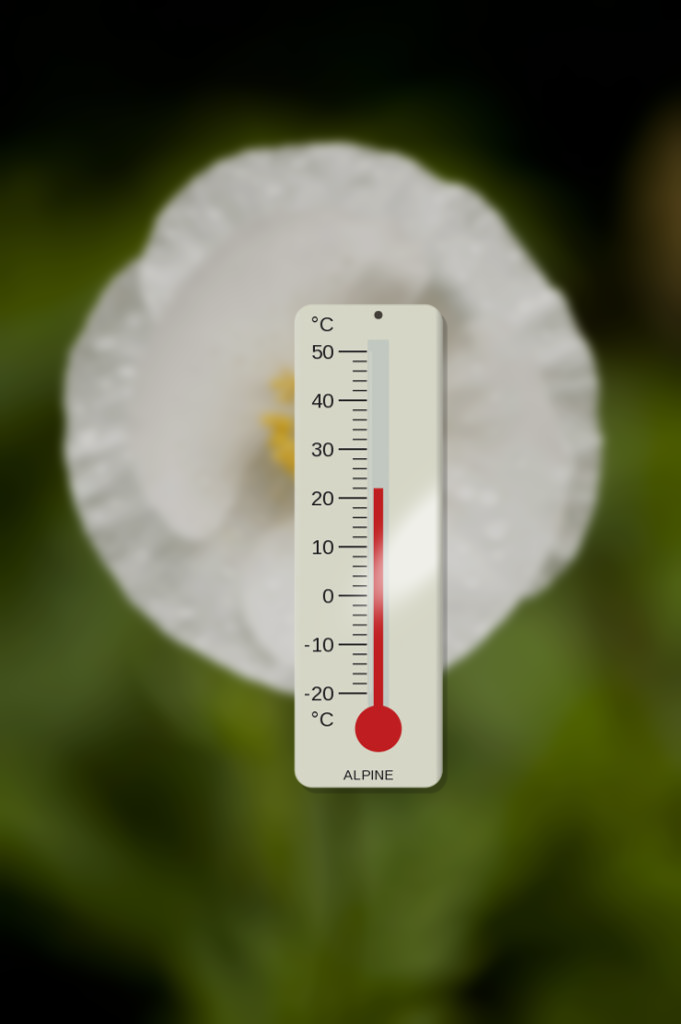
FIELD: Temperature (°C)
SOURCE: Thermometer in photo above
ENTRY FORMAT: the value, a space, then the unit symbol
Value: 22 °C
